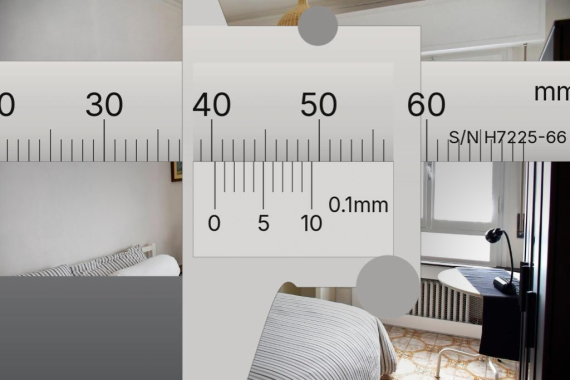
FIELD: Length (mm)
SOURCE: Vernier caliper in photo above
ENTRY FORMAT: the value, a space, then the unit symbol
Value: 40.3 mm
